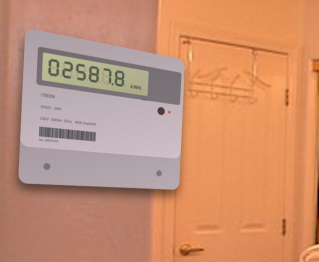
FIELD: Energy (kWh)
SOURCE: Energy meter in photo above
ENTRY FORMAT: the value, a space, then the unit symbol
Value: 2587.8 kWh
